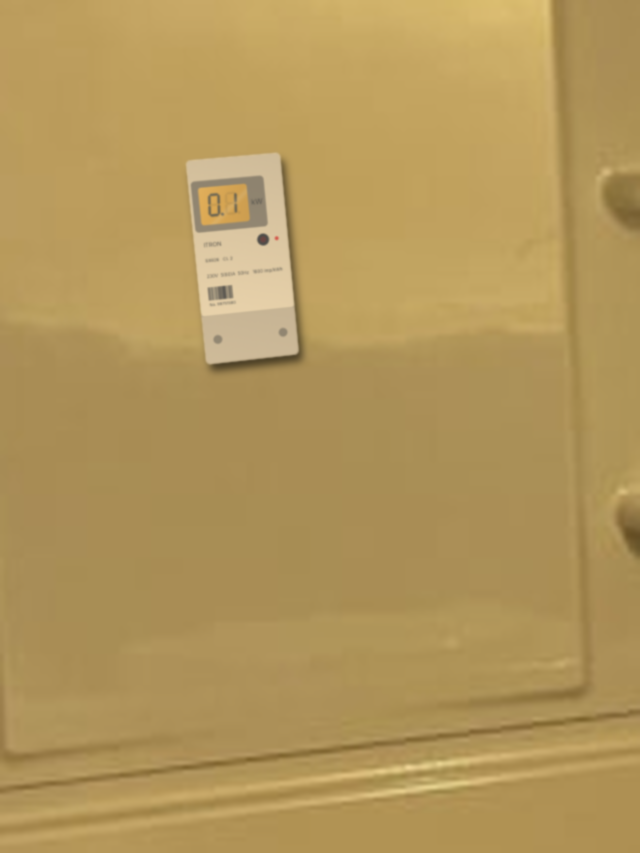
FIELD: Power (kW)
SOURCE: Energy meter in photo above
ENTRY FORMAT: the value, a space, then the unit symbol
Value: 0.1 kW
